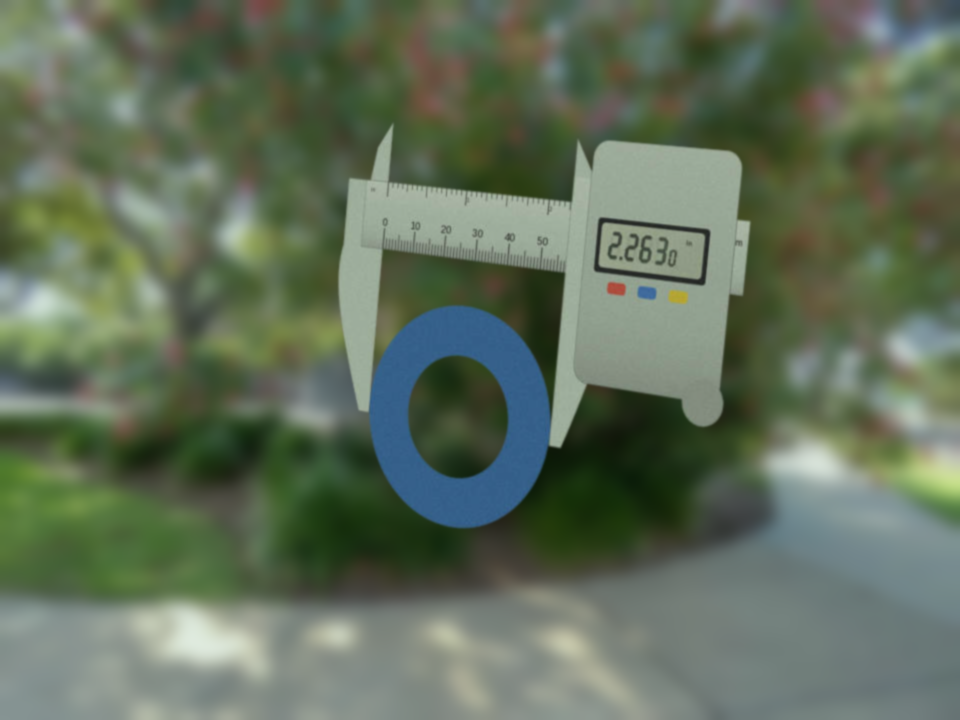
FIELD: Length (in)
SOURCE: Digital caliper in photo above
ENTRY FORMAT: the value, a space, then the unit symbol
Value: 2.2630 in
